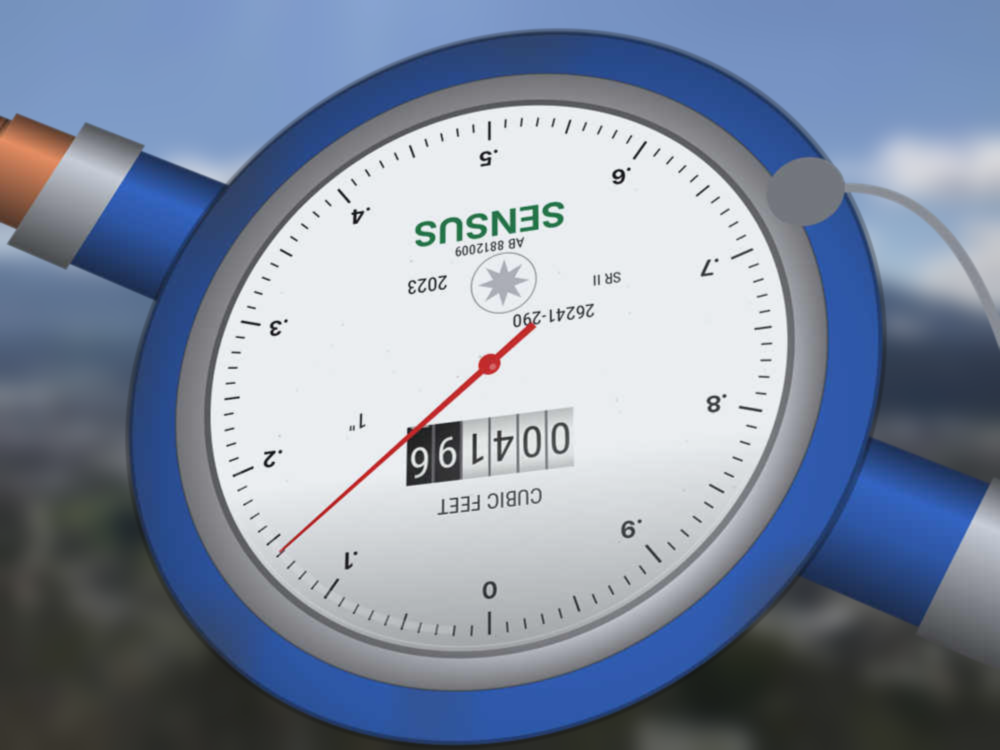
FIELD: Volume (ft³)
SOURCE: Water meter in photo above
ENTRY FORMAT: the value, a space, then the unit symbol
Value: 4196.14 ft³
